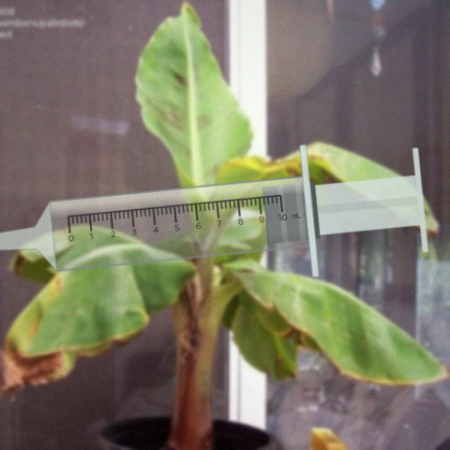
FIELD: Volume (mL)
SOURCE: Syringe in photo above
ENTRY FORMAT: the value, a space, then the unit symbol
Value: 9.2 mL
